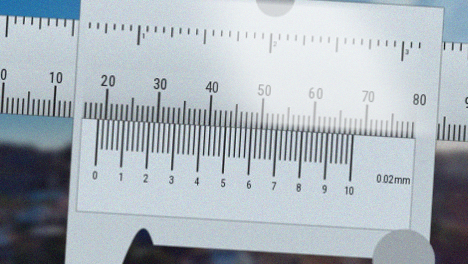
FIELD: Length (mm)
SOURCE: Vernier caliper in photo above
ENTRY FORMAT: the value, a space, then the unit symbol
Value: 18.6 mm
